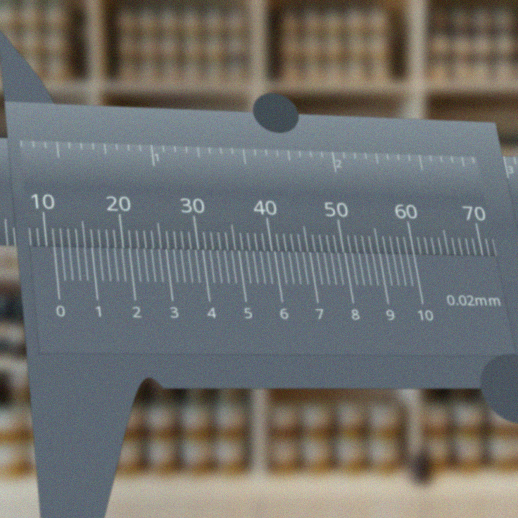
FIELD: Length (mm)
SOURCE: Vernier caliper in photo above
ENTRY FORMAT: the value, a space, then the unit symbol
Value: 11.0 mm
